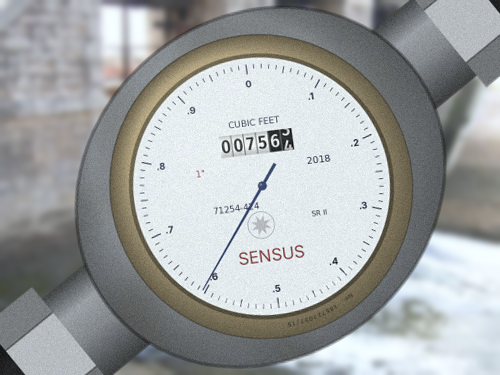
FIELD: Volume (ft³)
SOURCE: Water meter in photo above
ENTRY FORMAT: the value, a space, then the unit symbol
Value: 7563.60 ft³
